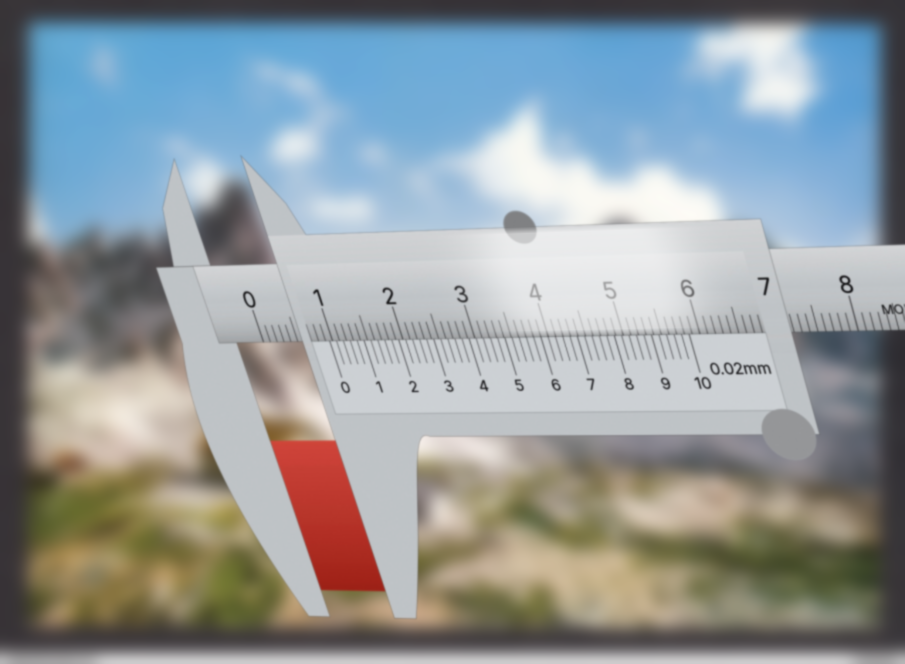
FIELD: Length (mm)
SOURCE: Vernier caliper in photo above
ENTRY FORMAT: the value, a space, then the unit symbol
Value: 9.6 mm
